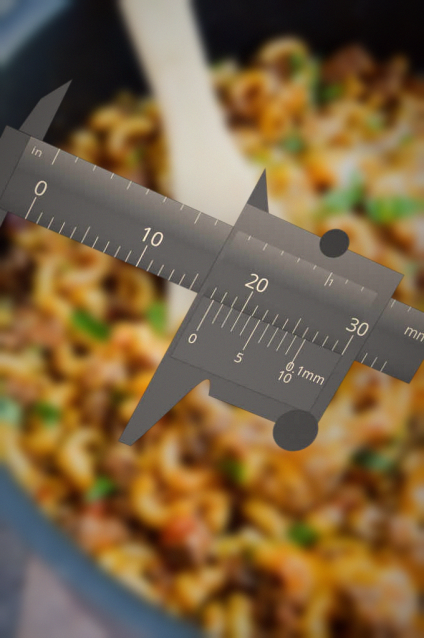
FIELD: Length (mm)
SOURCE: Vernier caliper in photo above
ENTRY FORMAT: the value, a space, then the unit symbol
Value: 17.3 mm
